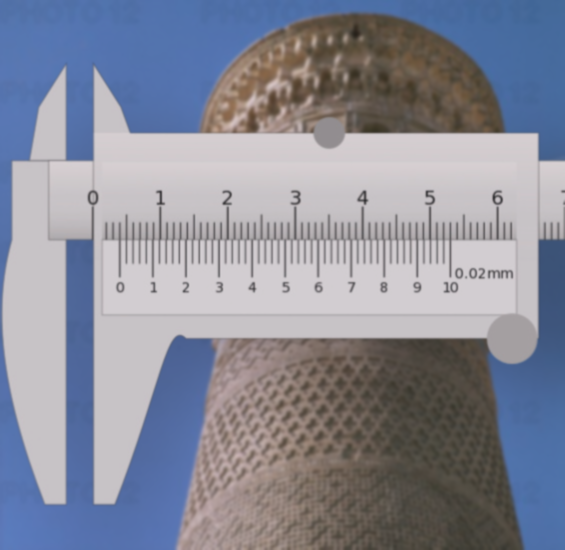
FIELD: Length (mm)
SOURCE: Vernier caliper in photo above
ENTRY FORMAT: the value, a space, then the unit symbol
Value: 4.0 mm
